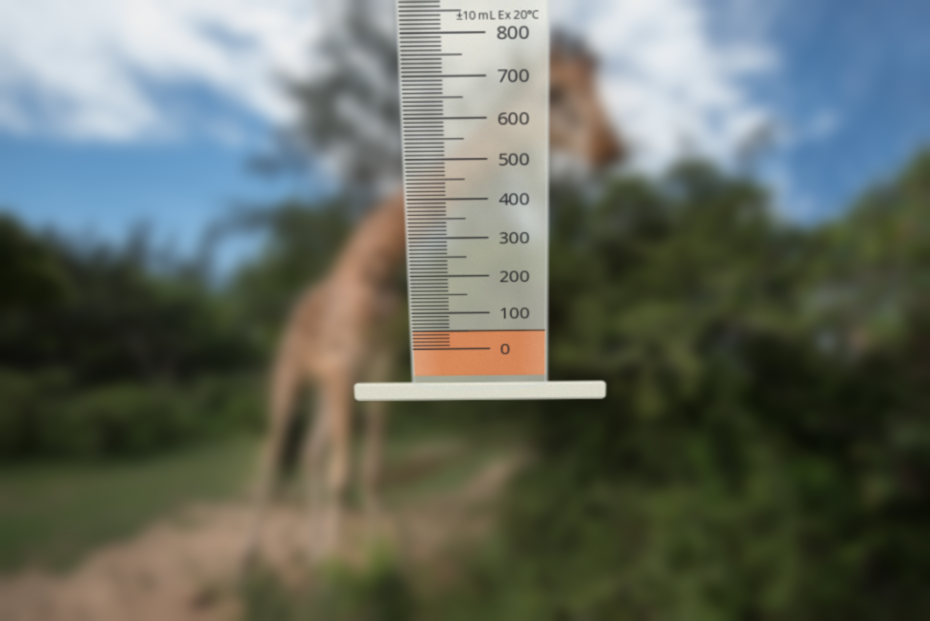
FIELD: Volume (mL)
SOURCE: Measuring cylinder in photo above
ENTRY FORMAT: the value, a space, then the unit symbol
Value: 50 mL
